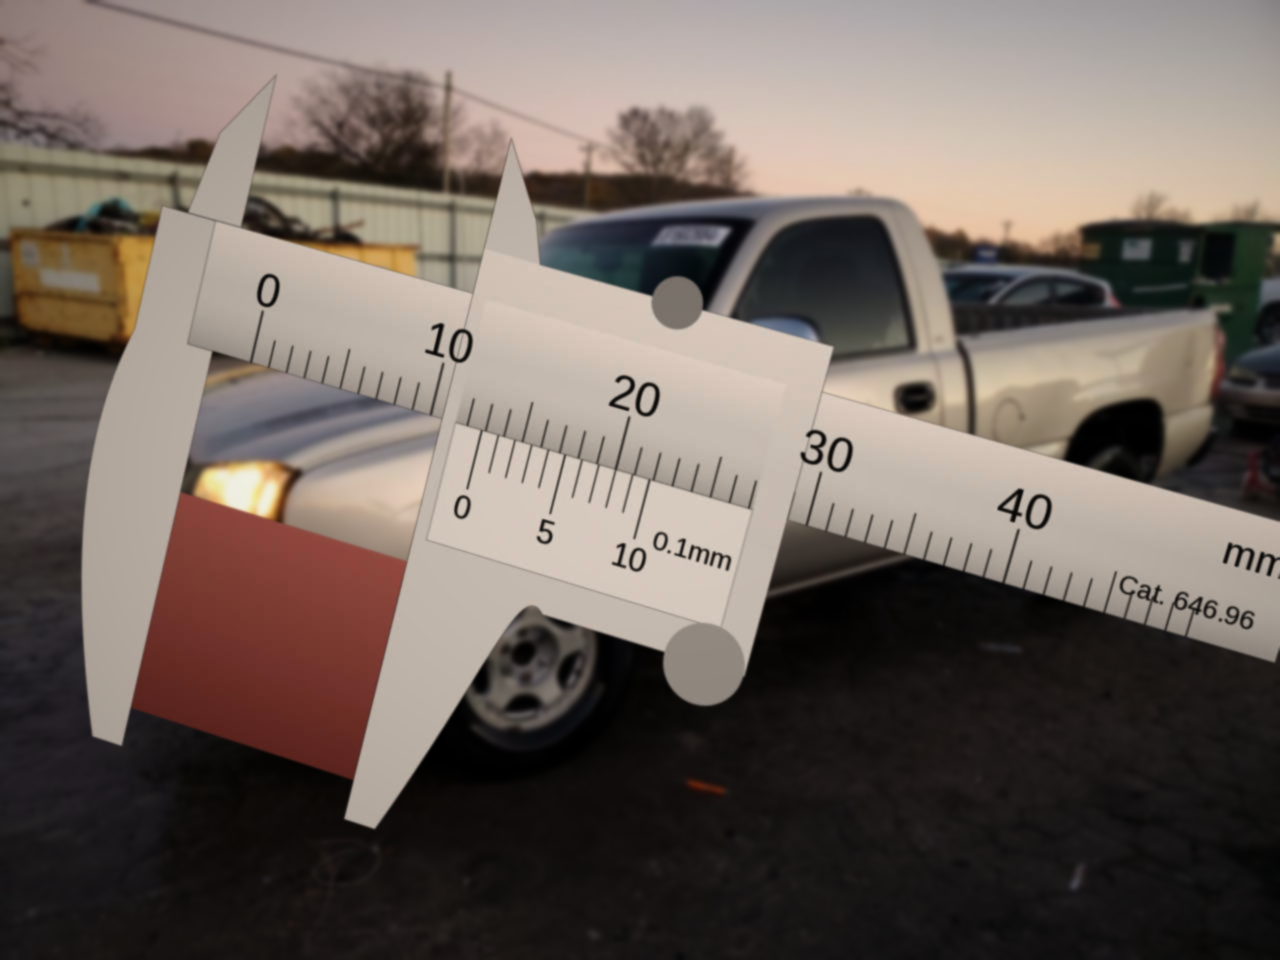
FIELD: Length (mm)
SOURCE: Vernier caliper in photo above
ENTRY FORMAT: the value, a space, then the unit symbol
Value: 12.8 mm
